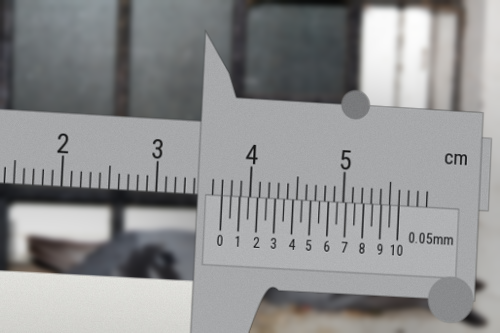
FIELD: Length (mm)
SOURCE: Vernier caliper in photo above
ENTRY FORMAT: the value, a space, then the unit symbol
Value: 37.0 mm
